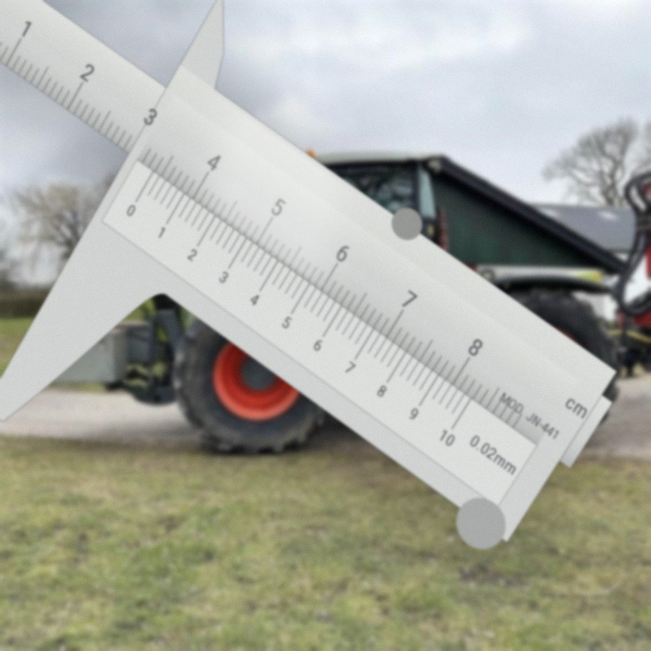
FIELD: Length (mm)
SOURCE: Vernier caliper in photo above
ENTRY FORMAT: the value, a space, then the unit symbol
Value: 33.8 mm
